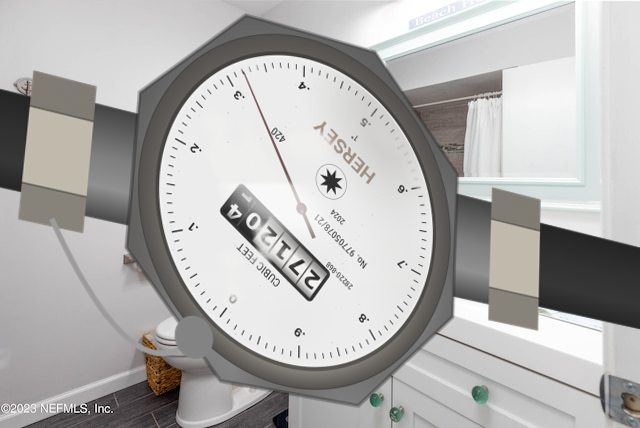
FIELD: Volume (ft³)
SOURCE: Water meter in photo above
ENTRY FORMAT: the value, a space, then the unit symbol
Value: 271204.32 ft³
